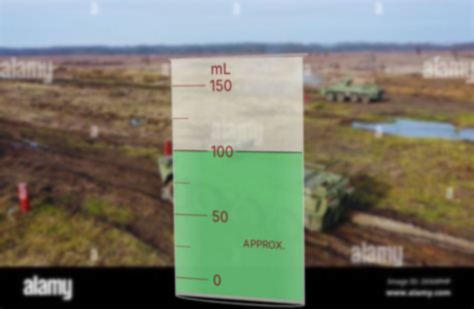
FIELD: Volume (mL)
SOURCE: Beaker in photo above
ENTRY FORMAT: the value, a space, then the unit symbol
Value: 100 mL
